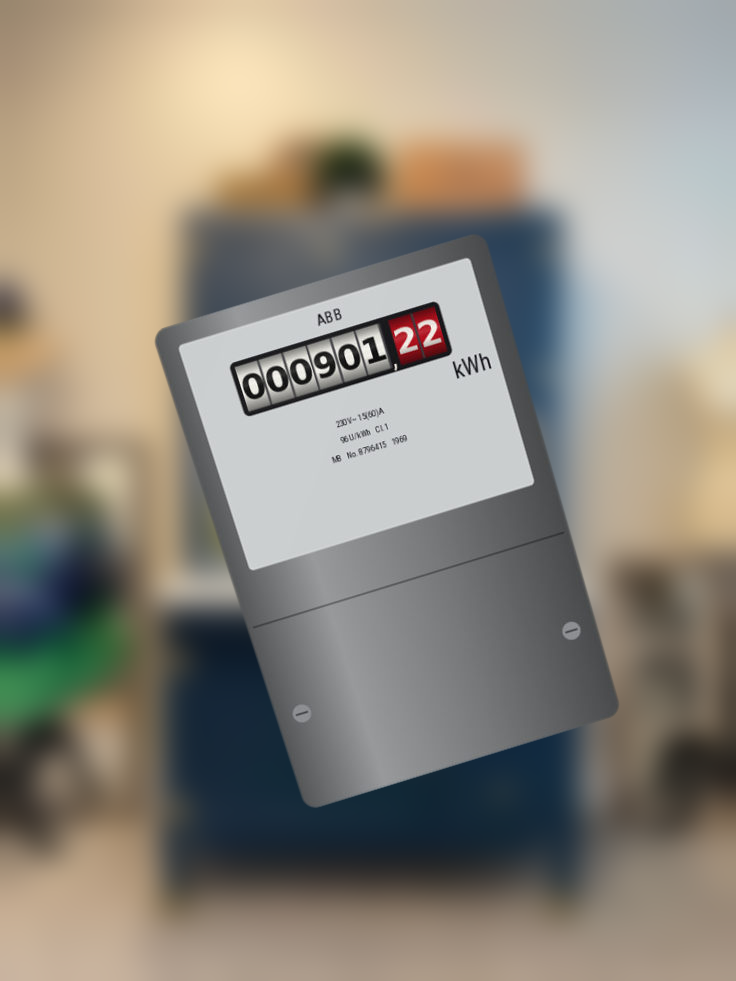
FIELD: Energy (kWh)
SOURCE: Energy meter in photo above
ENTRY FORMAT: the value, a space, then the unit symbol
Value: 901.22 kWh
